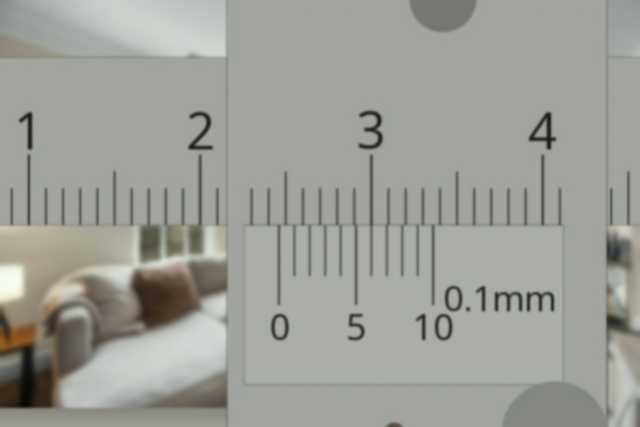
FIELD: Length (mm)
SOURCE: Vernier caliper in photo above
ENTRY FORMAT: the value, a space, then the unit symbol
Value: 24.6 mm
